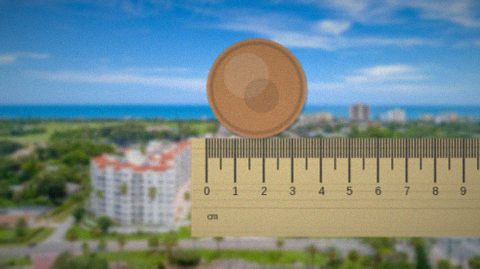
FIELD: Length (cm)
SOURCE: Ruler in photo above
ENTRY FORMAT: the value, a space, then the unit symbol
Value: 3.5 cm
